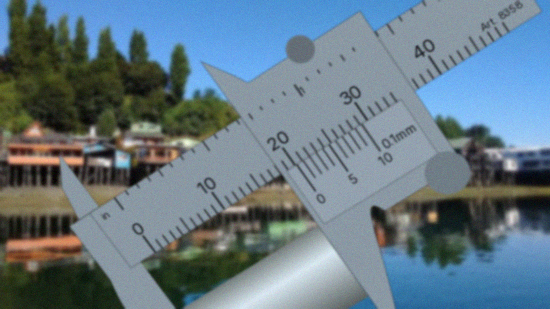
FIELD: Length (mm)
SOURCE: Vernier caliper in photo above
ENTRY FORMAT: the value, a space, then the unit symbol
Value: 20.2 mm
